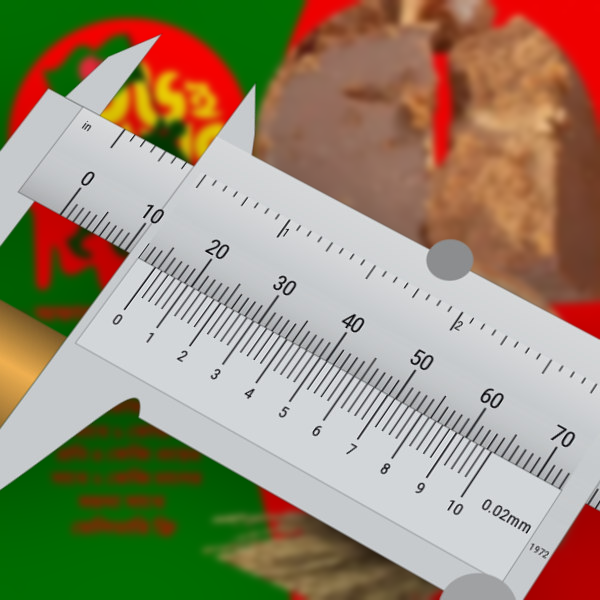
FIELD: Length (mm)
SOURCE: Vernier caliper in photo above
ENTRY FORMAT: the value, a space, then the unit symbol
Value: 14.6 mm
